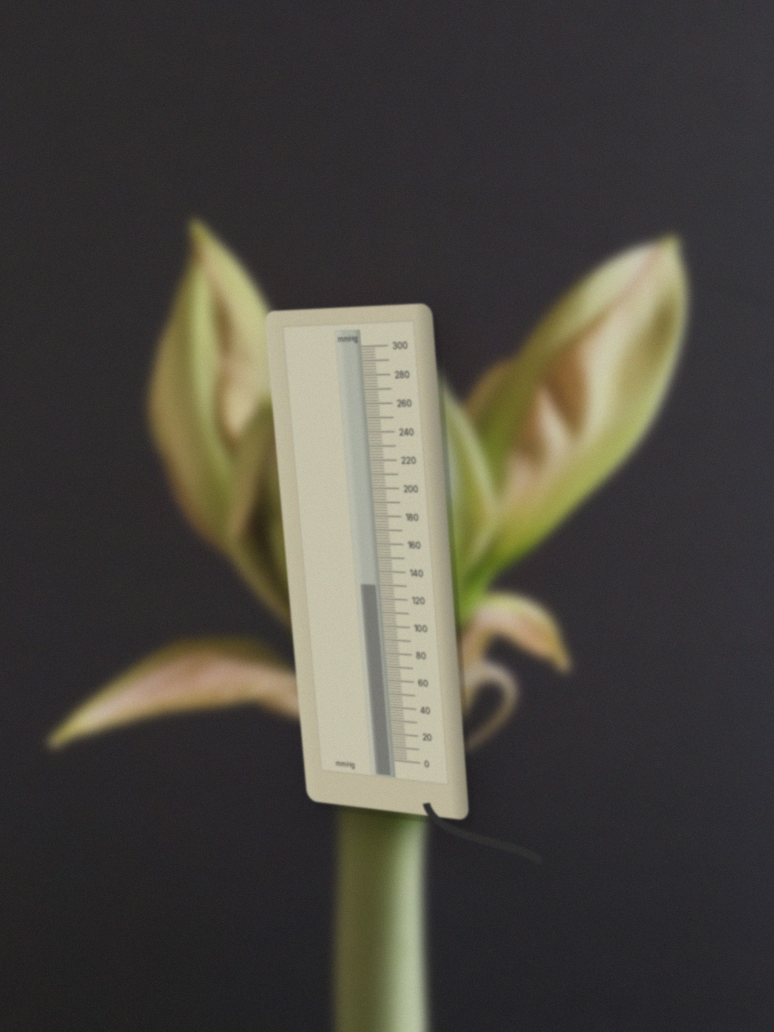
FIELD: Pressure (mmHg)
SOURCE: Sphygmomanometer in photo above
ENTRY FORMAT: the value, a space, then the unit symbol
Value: 130 mmHg
